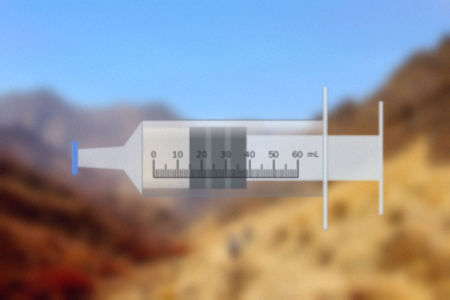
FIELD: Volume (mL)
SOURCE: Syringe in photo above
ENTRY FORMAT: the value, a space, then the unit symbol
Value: 15 mL
